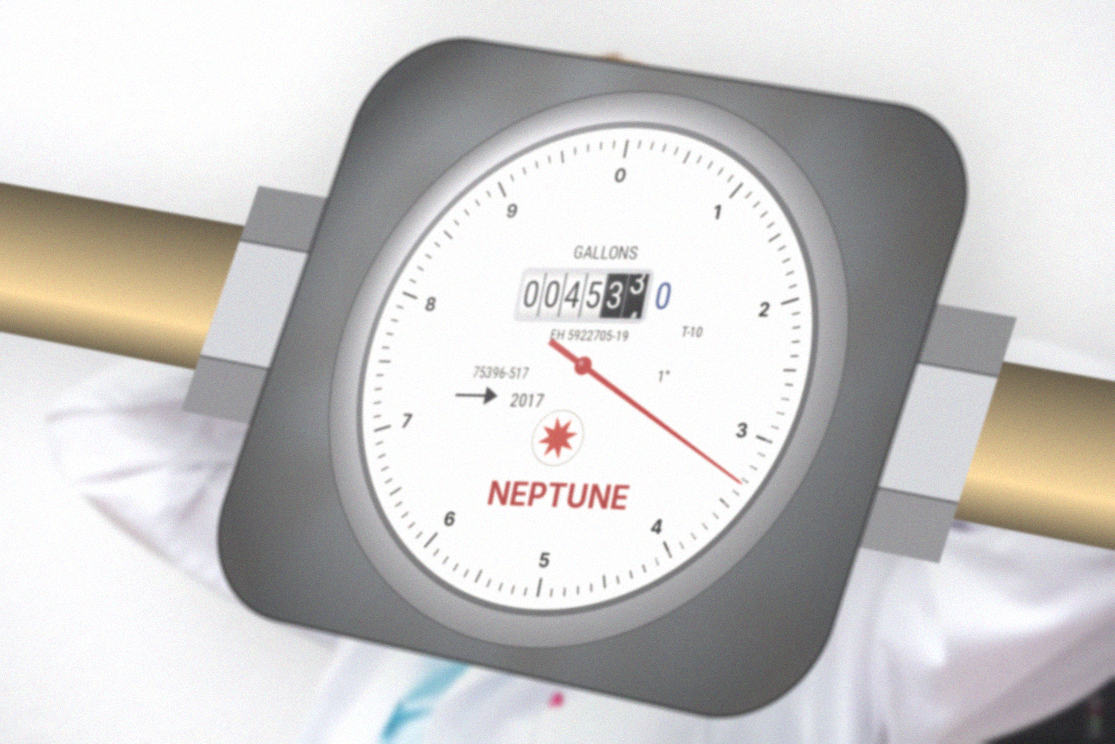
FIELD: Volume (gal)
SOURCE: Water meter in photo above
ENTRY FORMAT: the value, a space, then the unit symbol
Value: 45333.3 gal
